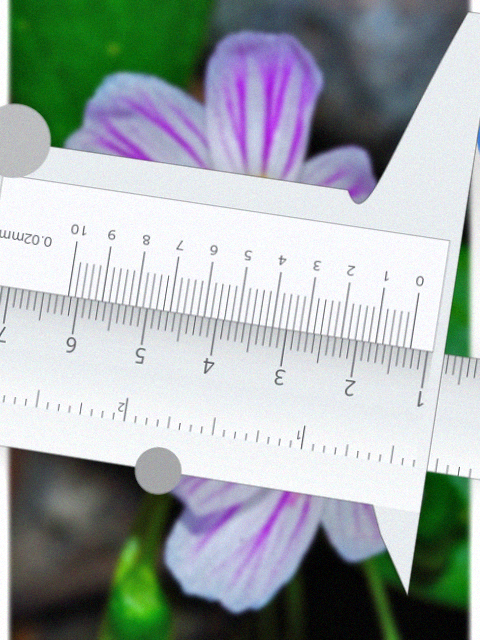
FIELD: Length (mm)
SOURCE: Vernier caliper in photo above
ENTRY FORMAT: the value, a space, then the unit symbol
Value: 12.4 mm
